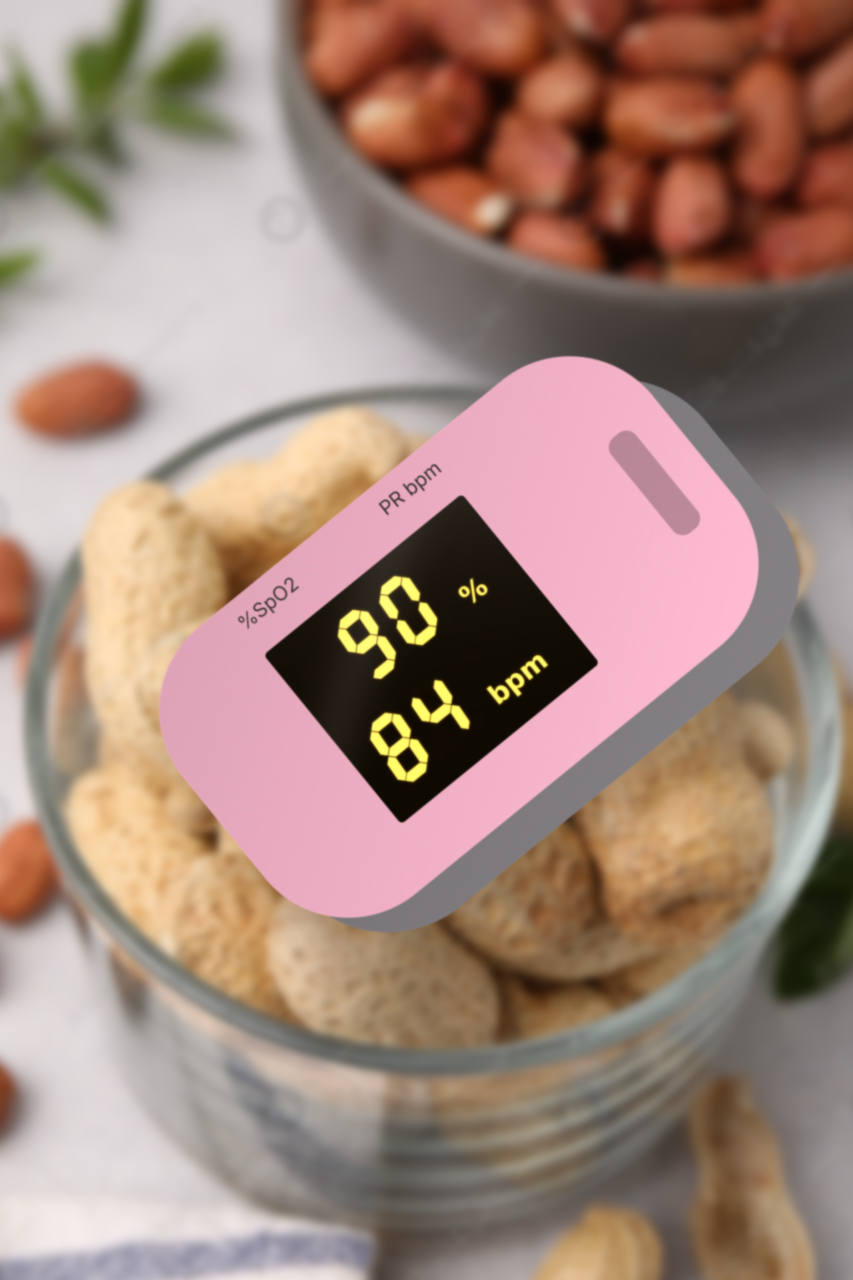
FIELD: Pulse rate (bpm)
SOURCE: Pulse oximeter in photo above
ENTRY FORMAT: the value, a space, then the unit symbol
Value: 84 bpm
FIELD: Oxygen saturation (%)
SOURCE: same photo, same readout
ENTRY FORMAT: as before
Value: 90 %
